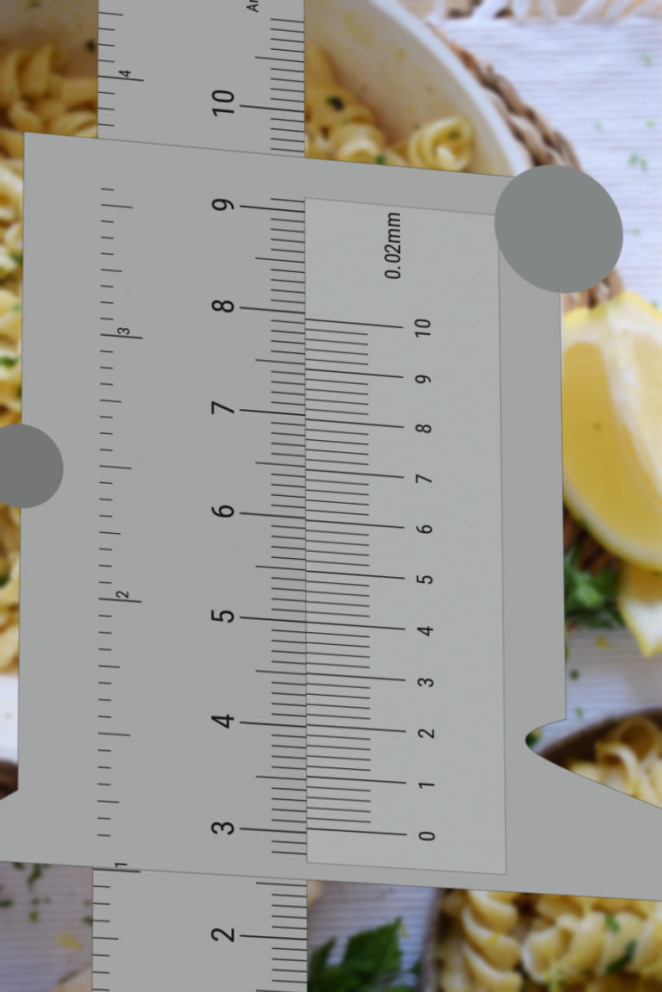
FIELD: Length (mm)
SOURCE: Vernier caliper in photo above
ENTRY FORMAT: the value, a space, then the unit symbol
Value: 30.4 mm
